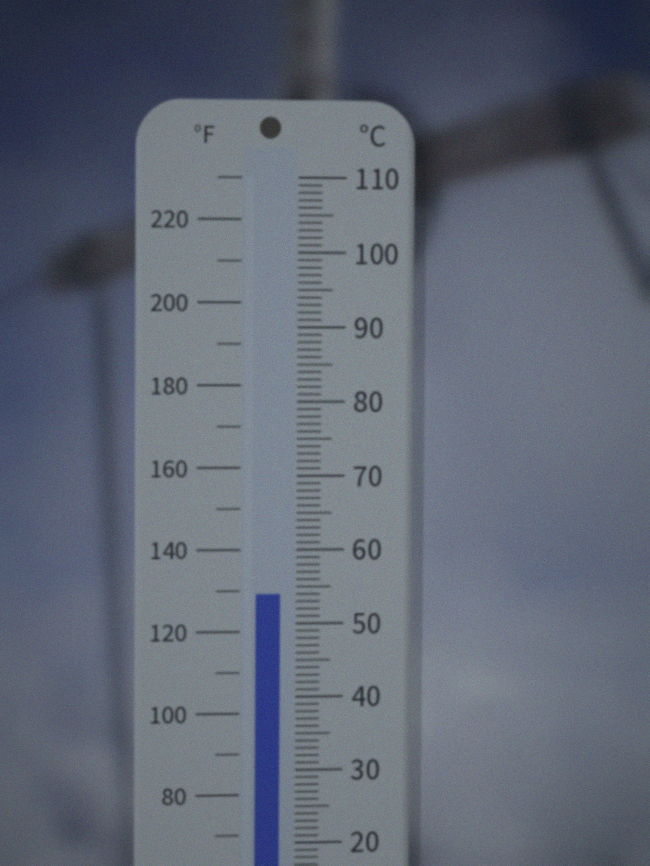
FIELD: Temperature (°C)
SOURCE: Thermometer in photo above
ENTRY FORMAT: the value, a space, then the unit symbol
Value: 54 °C
